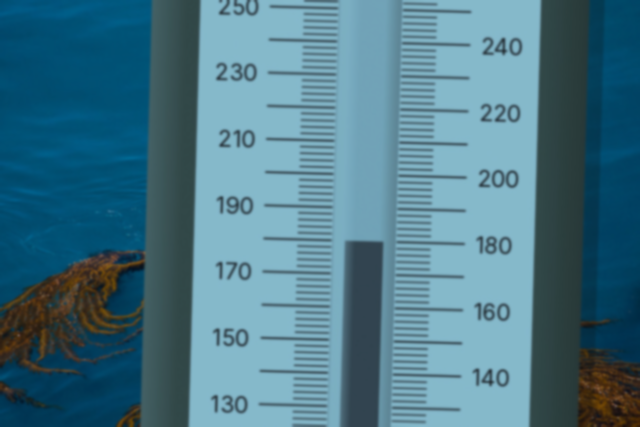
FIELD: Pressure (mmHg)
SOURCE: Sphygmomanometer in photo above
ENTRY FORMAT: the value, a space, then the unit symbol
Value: 180 mmHg
